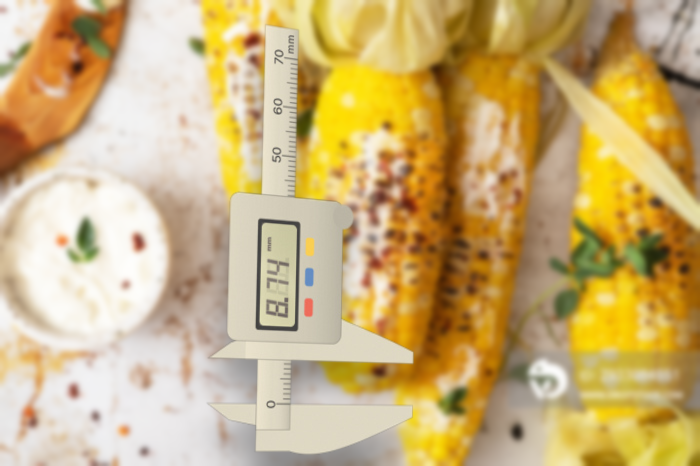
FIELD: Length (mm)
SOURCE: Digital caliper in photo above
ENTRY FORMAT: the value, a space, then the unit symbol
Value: 8.74 mm
